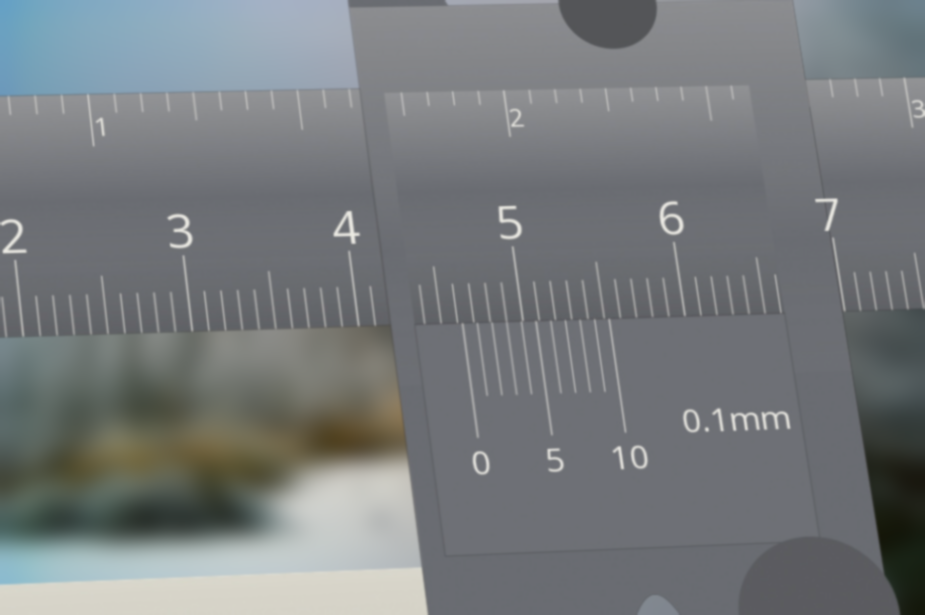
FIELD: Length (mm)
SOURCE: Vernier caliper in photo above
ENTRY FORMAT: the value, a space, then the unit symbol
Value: 46.3 mm
